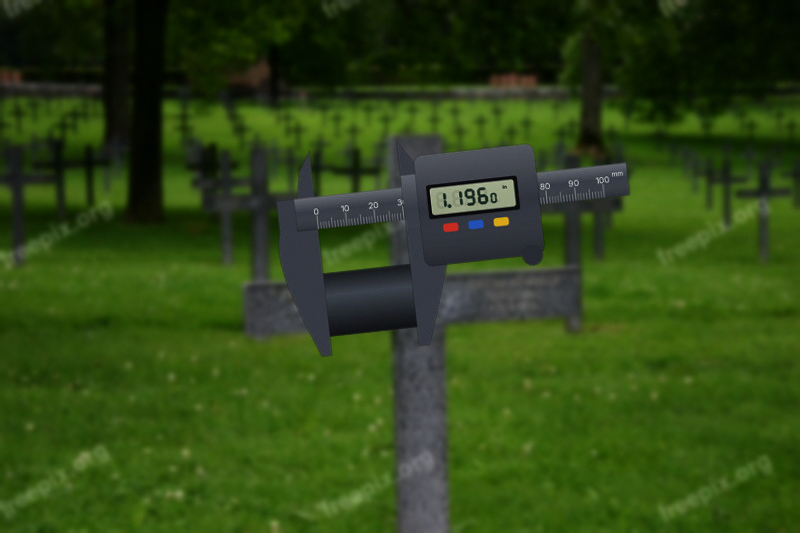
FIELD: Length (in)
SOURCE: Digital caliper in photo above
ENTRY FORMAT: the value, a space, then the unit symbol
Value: 1.1960 in
